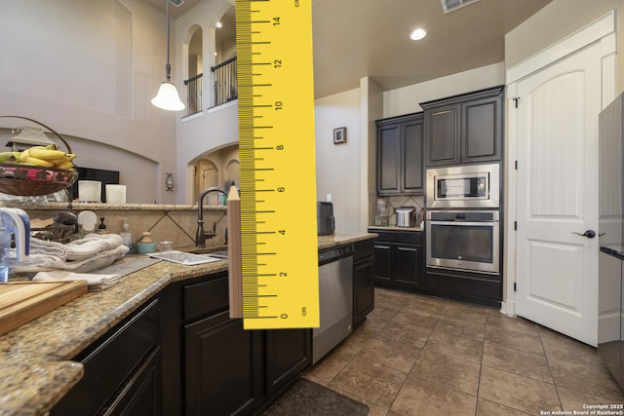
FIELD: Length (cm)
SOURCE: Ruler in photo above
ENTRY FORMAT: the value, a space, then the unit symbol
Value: 6.5 cm
